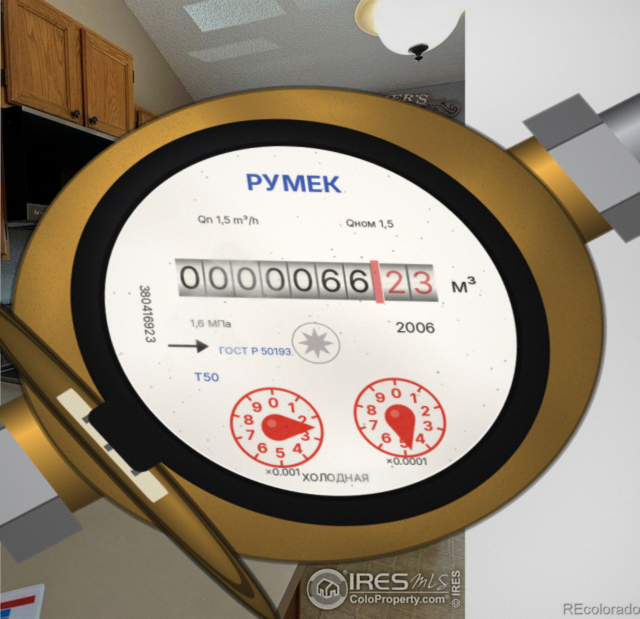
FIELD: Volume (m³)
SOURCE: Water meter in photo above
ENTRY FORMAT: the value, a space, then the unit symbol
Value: 66.2324 m³
